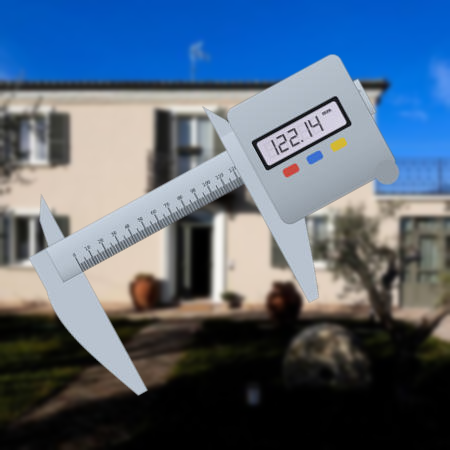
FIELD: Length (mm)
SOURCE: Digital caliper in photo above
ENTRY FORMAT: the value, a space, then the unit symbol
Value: 122.14 mm
